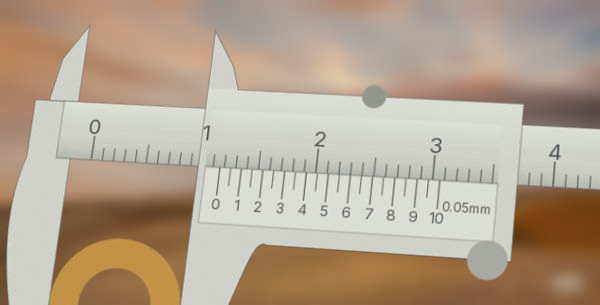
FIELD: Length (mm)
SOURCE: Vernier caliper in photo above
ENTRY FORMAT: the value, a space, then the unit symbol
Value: 11.6 mm
